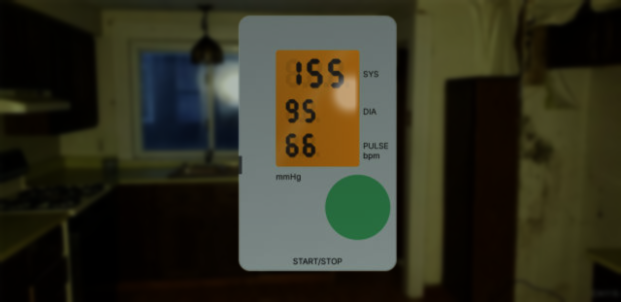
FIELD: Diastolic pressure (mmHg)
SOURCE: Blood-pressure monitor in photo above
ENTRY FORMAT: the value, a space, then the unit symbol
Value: 95 mmHg
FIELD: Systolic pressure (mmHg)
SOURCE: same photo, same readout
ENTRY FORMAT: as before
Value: 155 mmHg
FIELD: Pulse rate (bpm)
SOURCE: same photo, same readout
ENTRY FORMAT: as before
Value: 66 bpm
